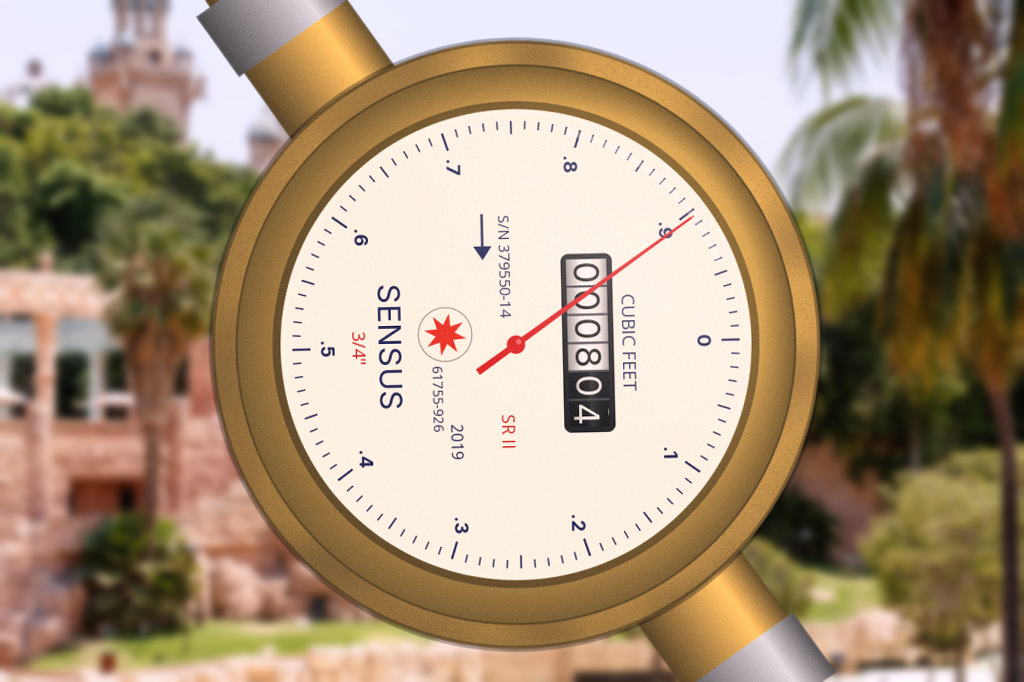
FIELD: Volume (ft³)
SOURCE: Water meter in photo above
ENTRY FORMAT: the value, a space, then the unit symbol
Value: 803.90 ft³
